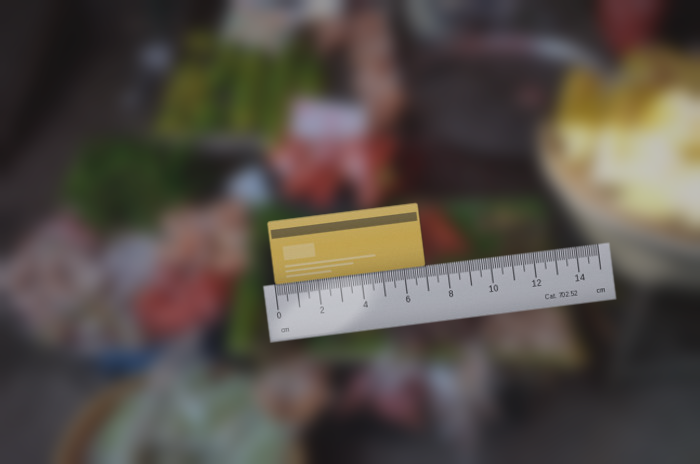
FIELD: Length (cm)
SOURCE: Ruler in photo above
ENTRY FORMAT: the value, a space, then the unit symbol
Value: 7 cm
